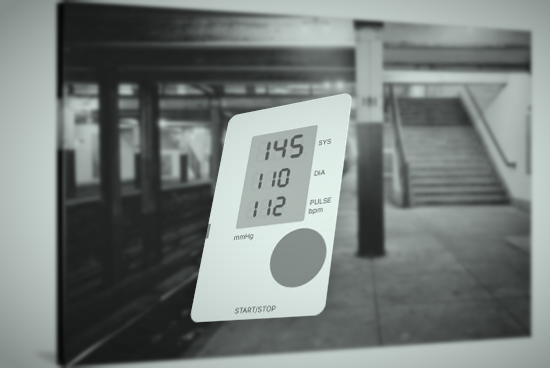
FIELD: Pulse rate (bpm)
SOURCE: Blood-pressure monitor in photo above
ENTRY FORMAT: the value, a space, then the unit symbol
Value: 112 bpm
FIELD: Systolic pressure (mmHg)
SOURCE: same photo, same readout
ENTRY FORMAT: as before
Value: 145 mmHg
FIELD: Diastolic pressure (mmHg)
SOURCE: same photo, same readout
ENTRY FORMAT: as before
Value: 110 mmHg
